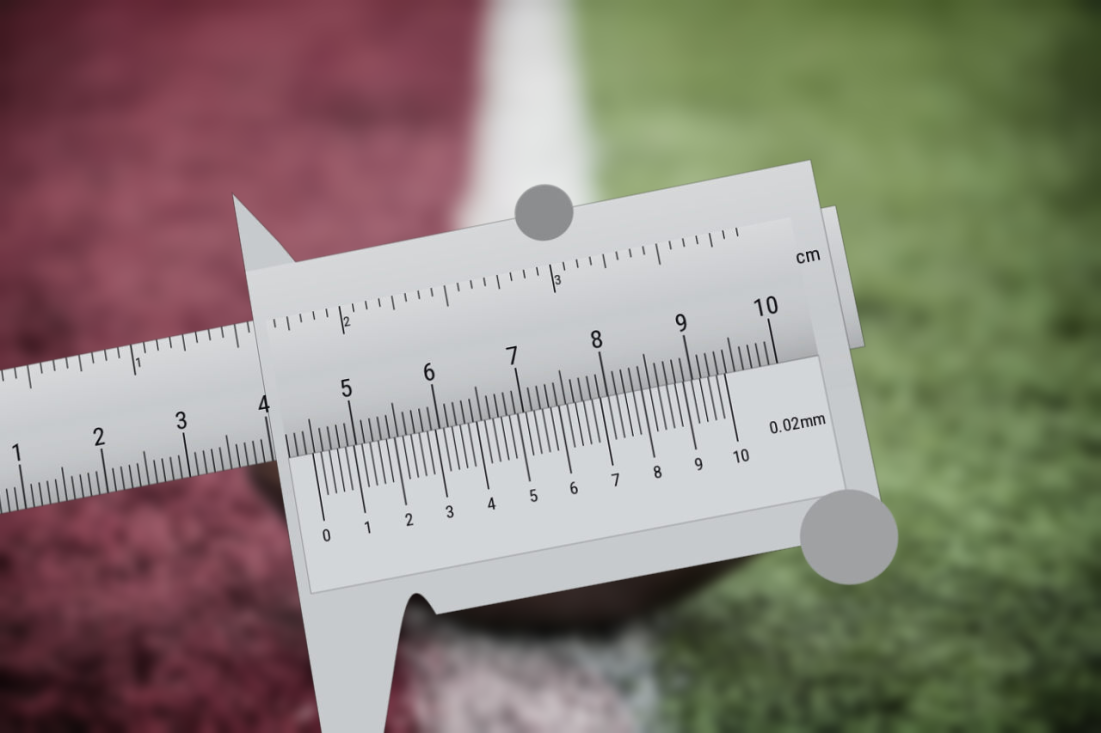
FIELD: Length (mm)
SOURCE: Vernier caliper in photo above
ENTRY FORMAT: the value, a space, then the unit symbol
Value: 44.8 mm
